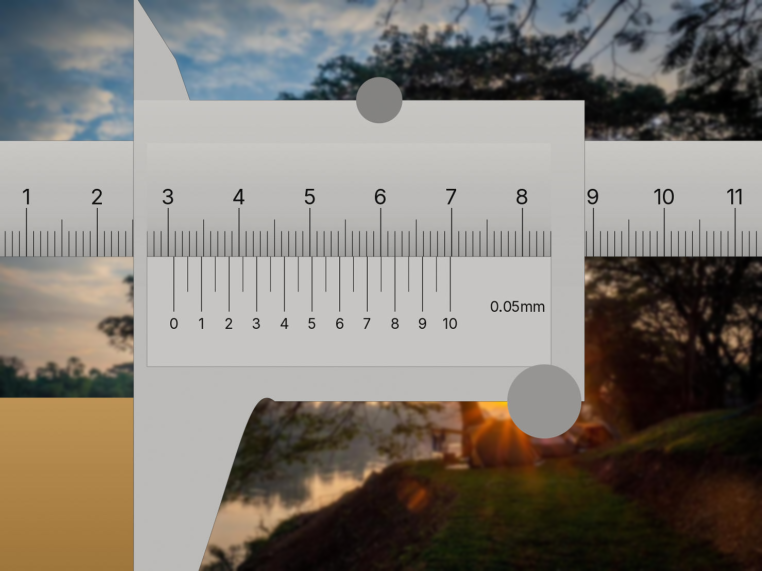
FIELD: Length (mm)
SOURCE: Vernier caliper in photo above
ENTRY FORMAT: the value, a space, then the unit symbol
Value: 30.8 mm
